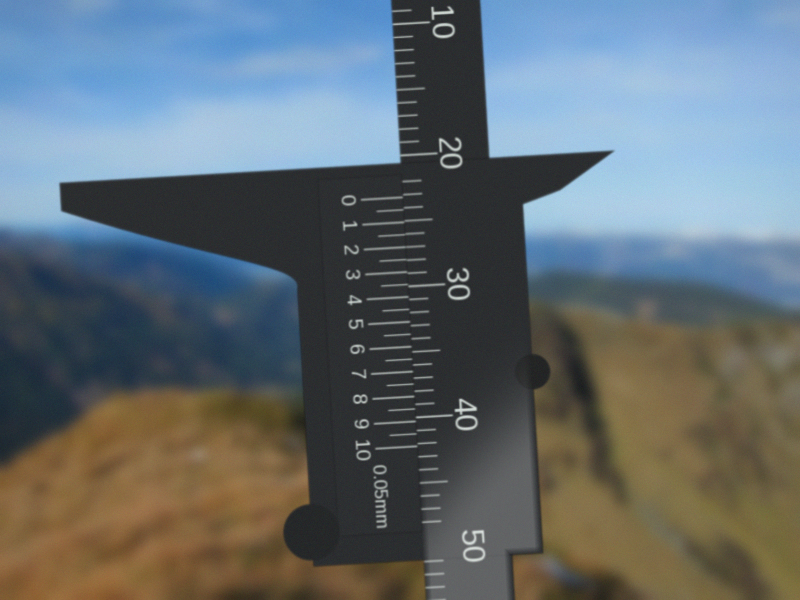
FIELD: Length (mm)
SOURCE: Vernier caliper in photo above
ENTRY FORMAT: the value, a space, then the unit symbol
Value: 23.2 mm
